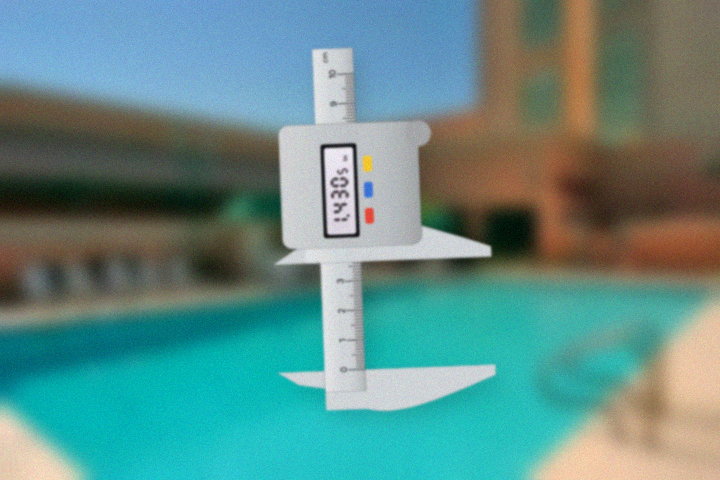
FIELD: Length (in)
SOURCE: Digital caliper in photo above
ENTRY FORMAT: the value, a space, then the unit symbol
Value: 1.4305 in
